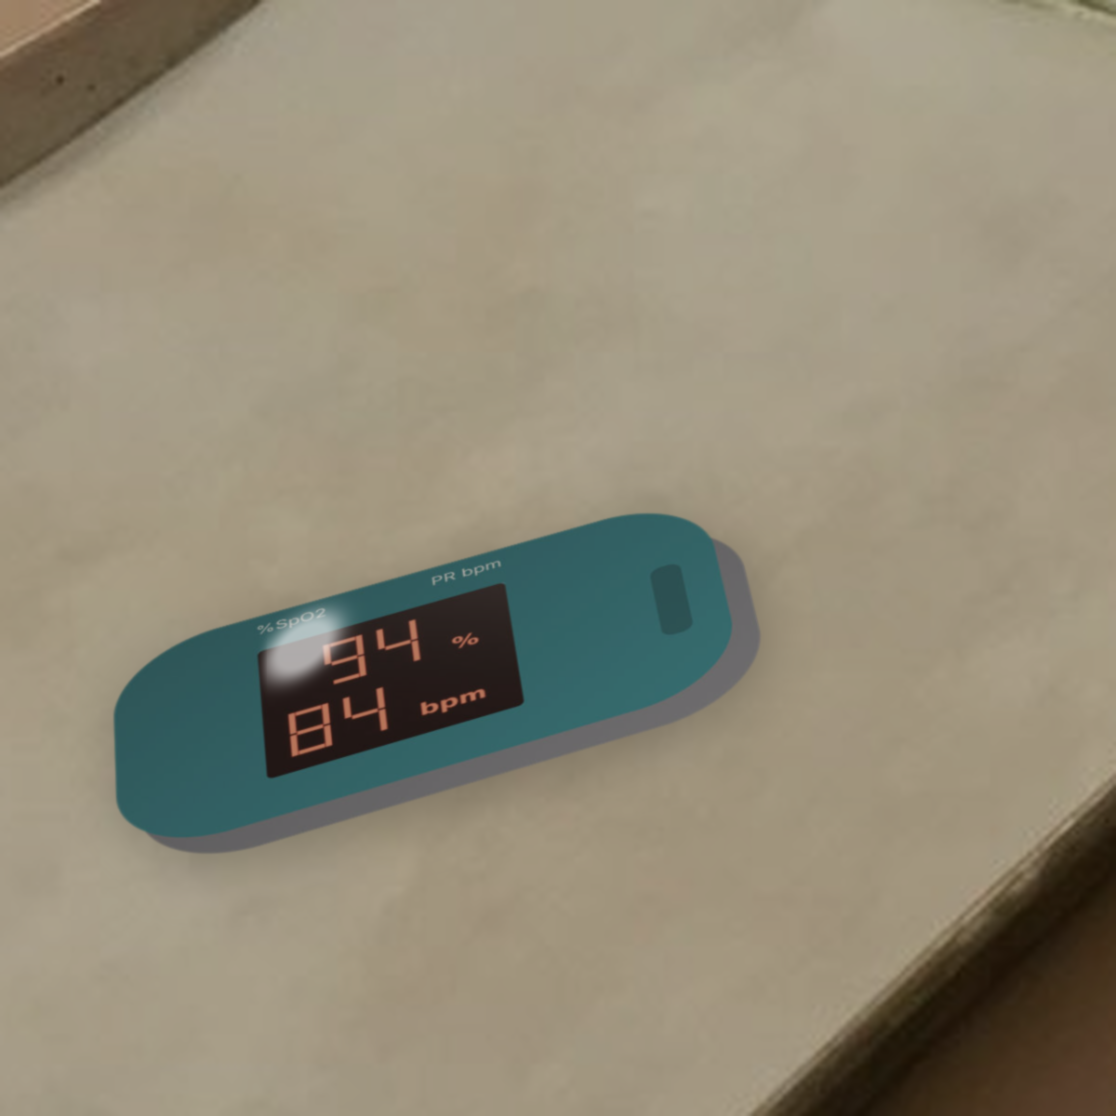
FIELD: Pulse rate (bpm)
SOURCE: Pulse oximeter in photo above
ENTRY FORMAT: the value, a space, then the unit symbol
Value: 84 bpm
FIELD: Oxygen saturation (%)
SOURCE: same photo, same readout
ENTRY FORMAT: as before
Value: 94 %
